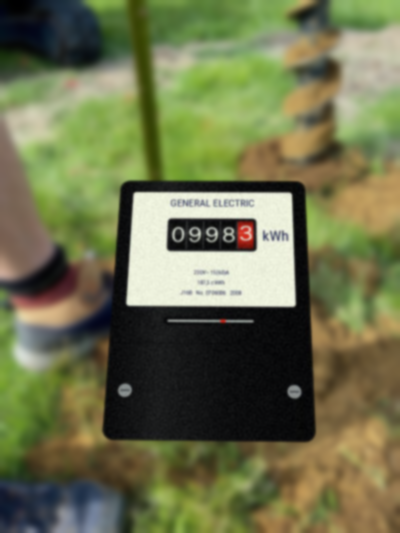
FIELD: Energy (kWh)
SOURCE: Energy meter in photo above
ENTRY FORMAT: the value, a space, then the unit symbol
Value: 998.3 kWh
